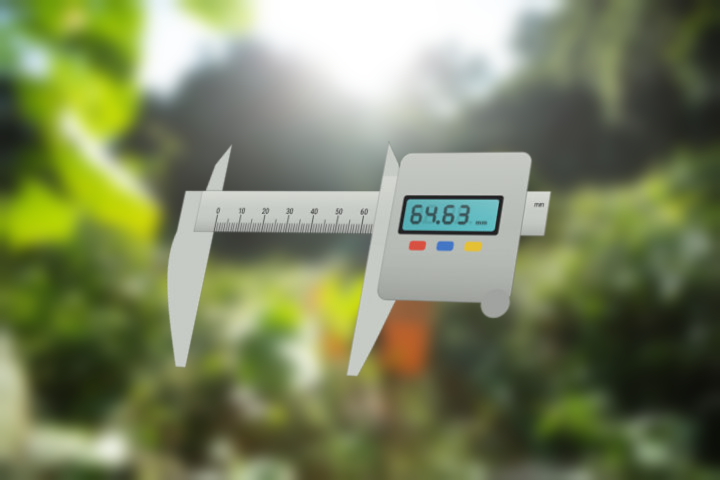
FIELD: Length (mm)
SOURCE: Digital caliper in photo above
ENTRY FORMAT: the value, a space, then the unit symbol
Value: 64.63 mm
